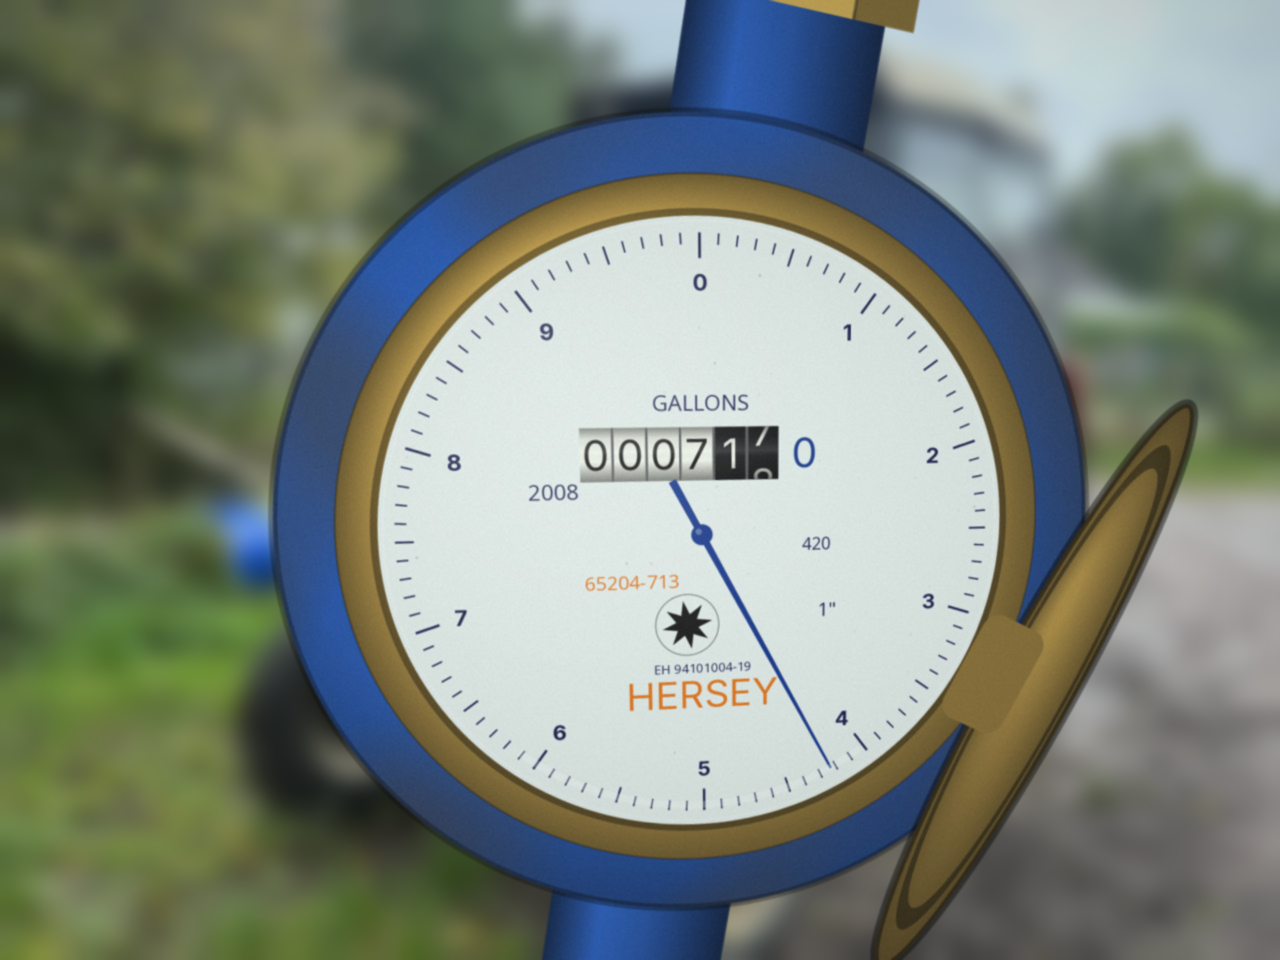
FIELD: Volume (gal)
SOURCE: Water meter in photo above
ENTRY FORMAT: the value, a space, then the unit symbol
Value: 7174.2 gal
